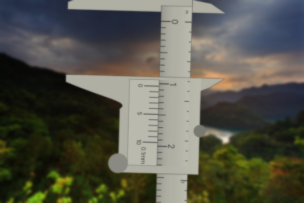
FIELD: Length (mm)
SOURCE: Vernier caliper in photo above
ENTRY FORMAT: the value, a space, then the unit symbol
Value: 10.4 mm
